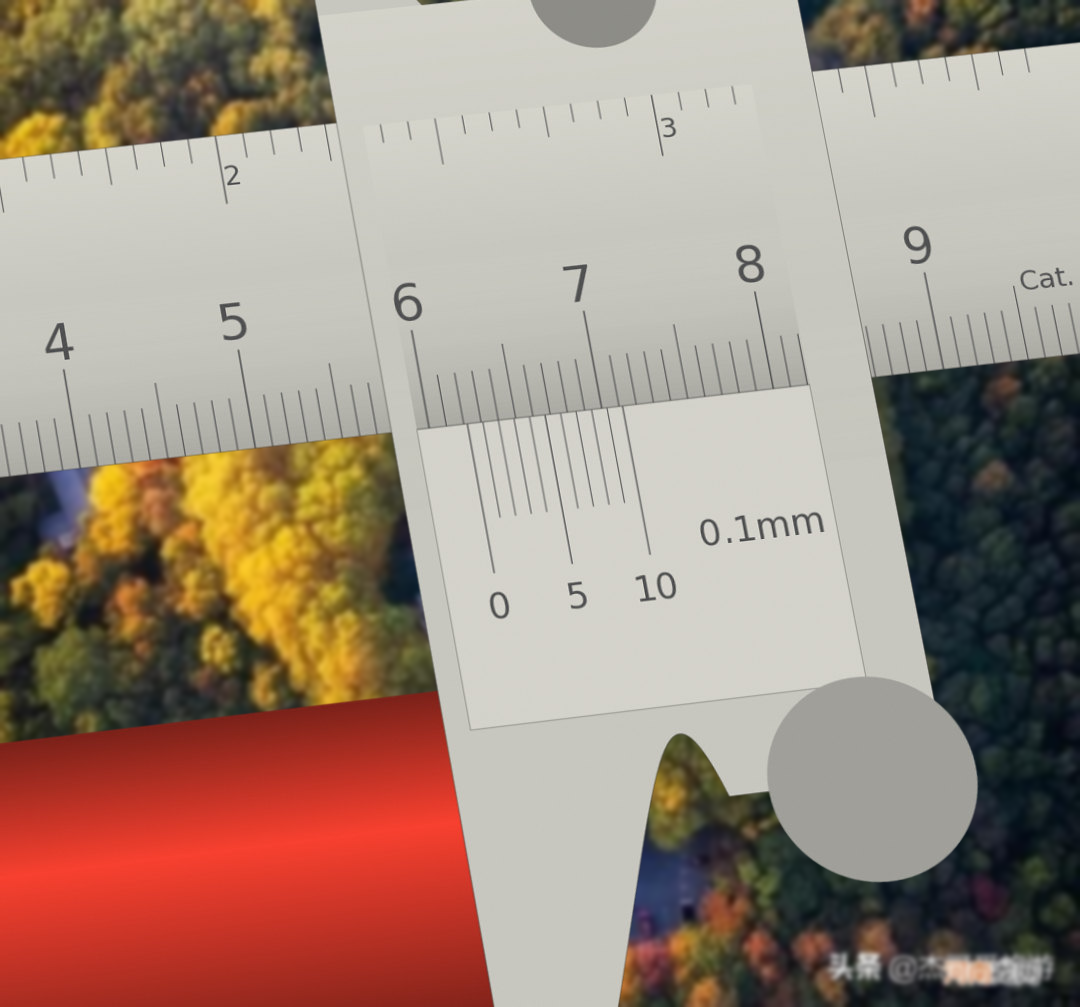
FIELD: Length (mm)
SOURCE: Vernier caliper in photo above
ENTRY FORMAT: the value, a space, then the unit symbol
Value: 62.2 mm
